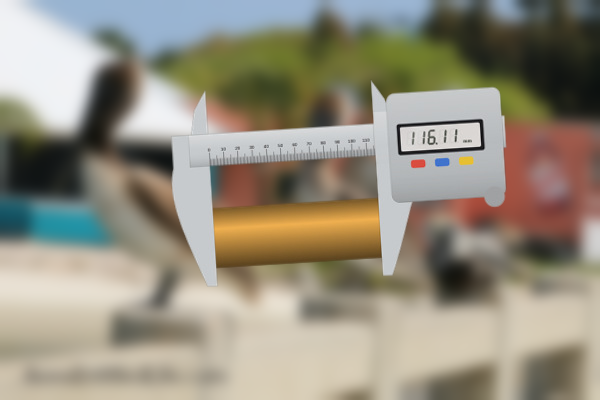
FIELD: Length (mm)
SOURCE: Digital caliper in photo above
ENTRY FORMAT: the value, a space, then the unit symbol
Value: 116.11 mm
